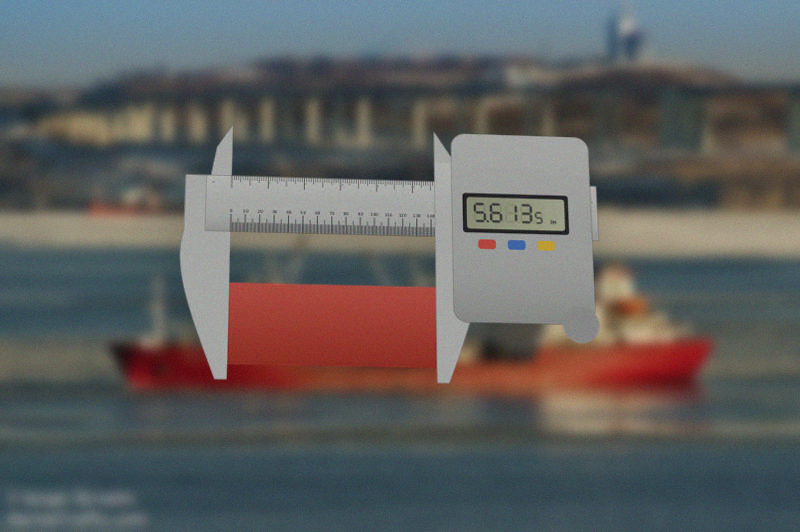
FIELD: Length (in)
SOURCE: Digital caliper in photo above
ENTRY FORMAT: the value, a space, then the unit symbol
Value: 5.6135 in
